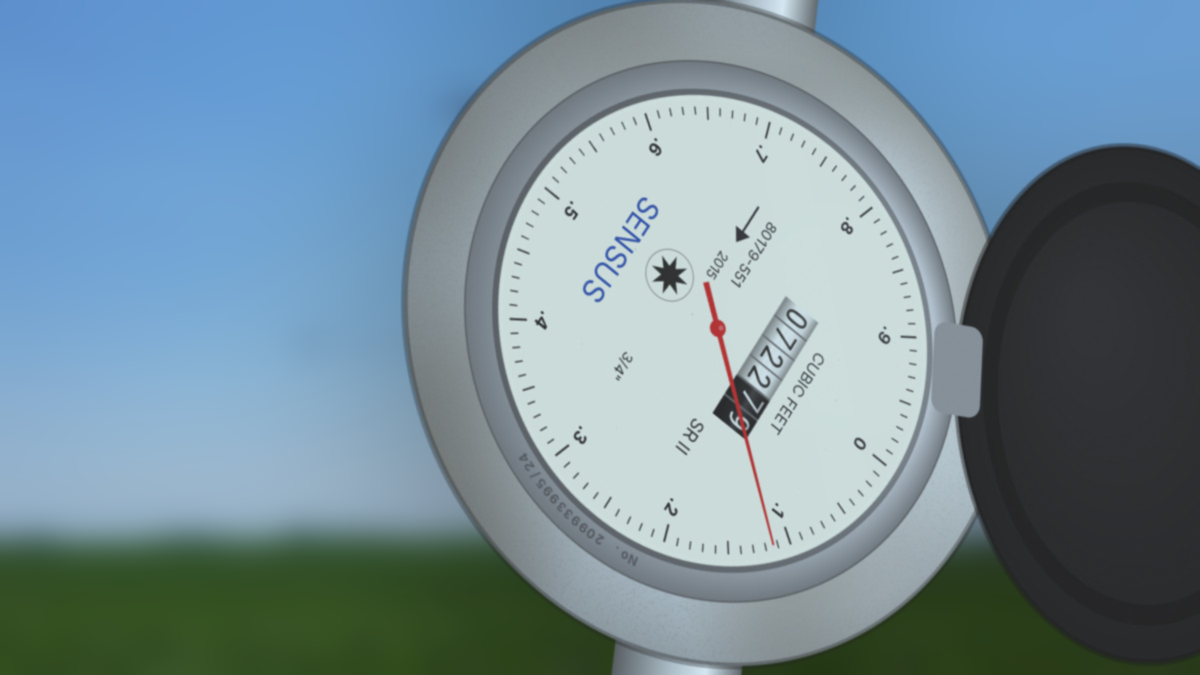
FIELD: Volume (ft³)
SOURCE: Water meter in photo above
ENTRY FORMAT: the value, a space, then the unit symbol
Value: 72279.11 ft³
